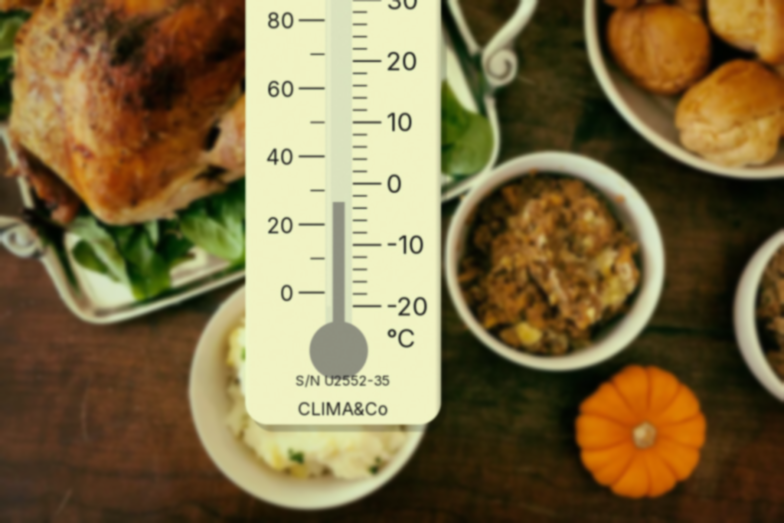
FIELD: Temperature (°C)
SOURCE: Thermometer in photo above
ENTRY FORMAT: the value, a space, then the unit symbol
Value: -3 °C
